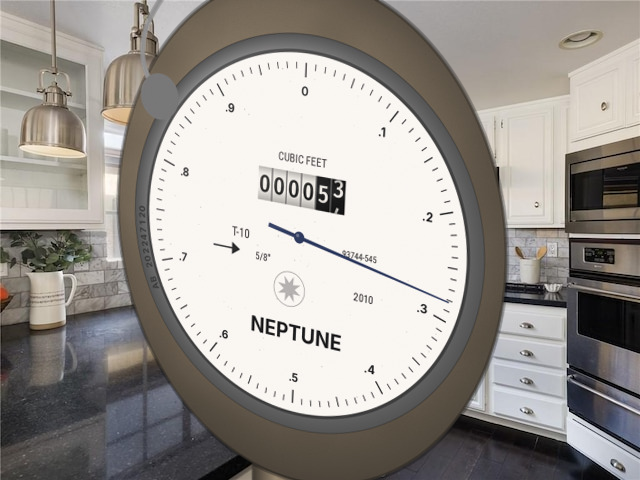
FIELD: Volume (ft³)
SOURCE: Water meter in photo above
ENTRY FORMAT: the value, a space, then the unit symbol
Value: 53.28 ft³
